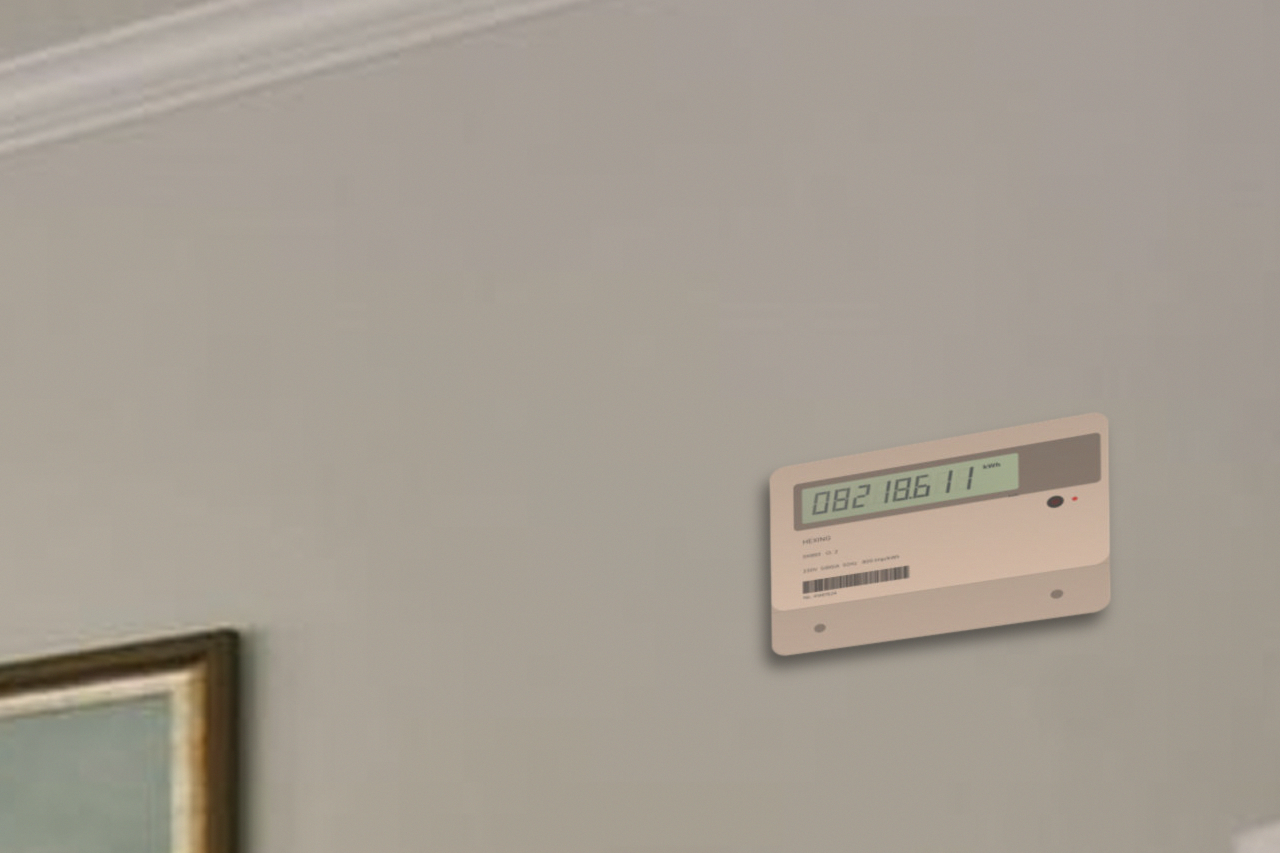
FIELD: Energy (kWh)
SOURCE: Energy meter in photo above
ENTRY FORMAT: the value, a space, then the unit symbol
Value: 8218.611 kWh
